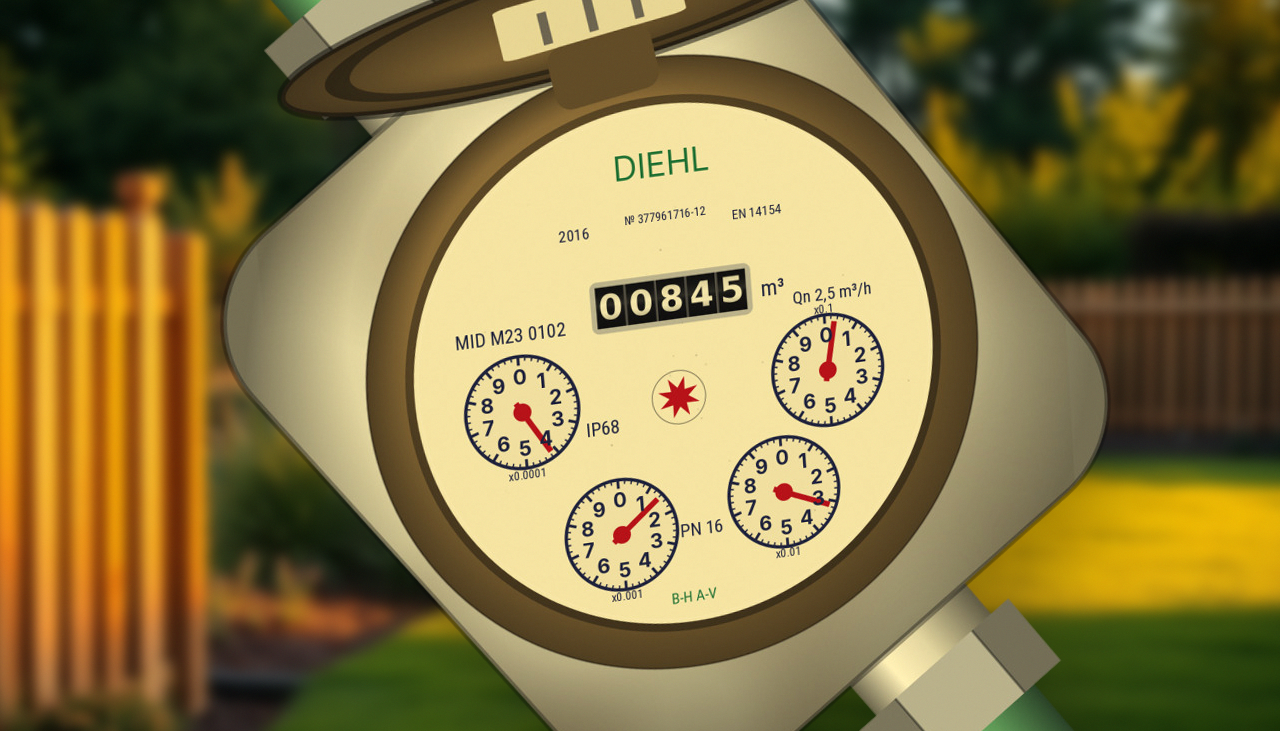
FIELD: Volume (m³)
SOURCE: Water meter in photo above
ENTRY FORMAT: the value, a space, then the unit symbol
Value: 845.0314 m³
